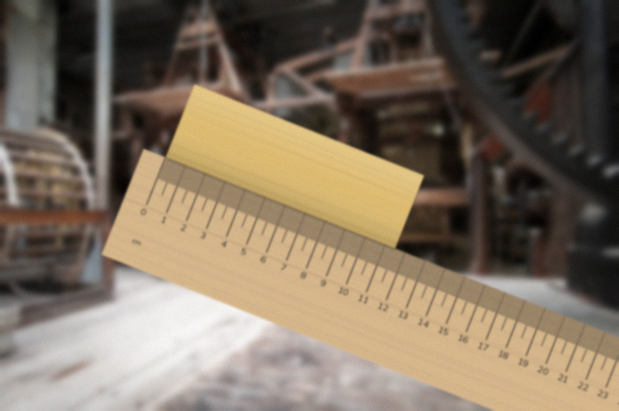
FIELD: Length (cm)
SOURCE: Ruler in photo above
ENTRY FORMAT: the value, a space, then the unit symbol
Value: 11.5 cm
